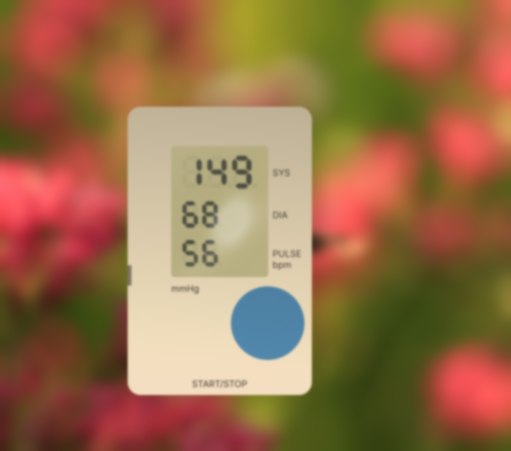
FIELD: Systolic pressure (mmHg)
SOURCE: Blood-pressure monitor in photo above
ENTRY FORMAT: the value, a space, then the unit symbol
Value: 149 mmHg
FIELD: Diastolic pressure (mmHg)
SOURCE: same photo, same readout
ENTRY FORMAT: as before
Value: 68 mmHg
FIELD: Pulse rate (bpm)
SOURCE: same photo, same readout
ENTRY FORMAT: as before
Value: 56 bpm
